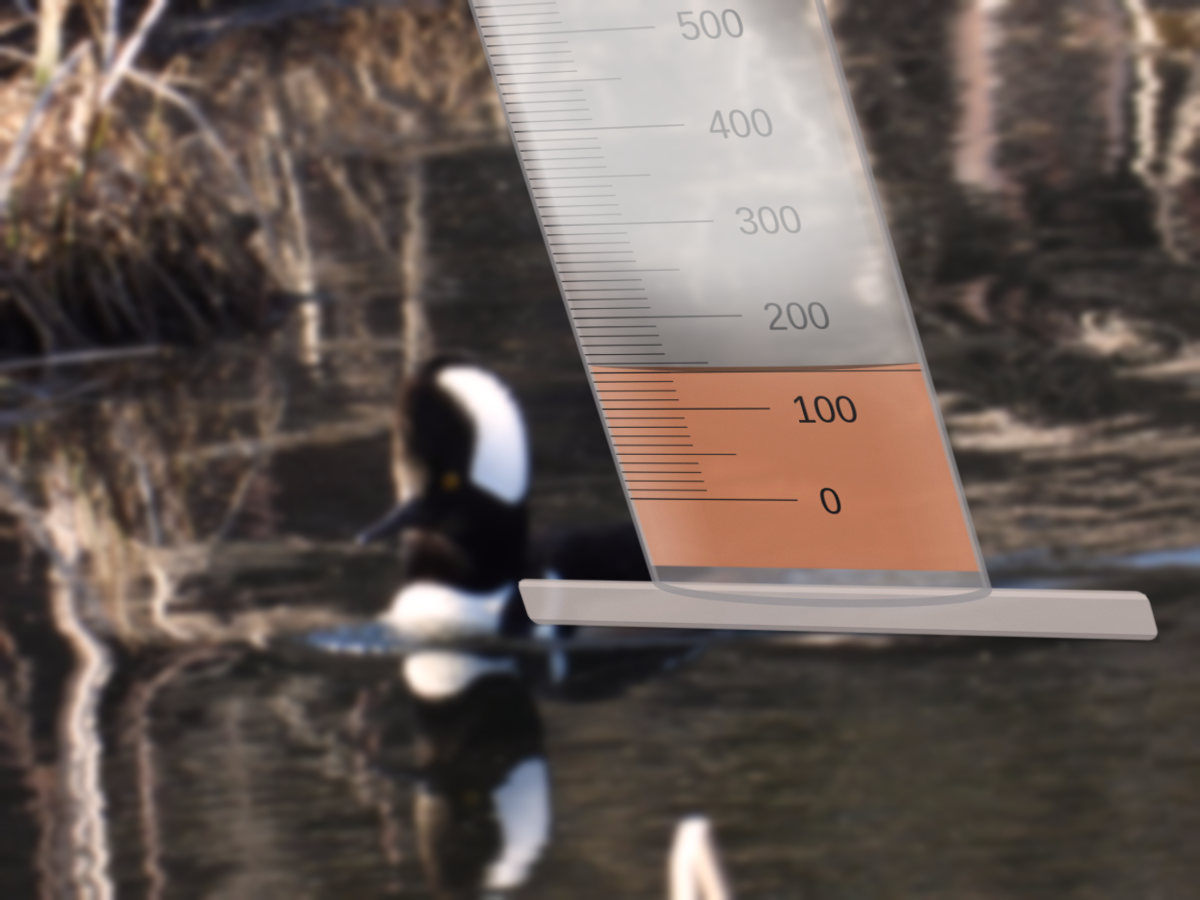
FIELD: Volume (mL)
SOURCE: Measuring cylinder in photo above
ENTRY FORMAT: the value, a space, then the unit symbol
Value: 140 mL
